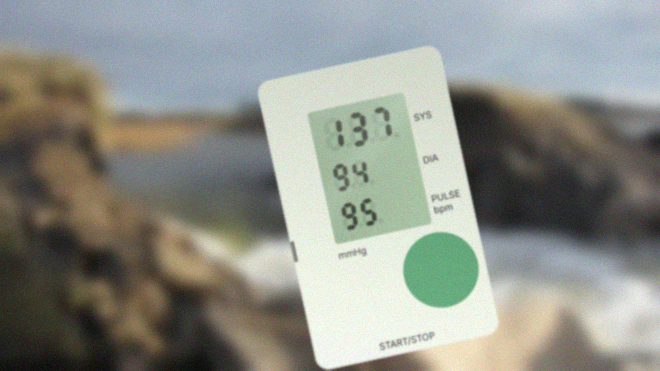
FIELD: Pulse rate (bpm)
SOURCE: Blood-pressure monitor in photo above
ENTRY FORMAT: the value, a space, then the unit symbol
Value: 95 bpm
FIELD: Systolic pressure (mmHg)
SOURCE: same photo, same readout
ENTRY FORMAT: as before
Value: 137 mmHg
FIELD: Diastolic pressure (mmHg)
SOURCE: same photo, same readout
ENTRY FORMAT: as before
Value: 94 mmHg
